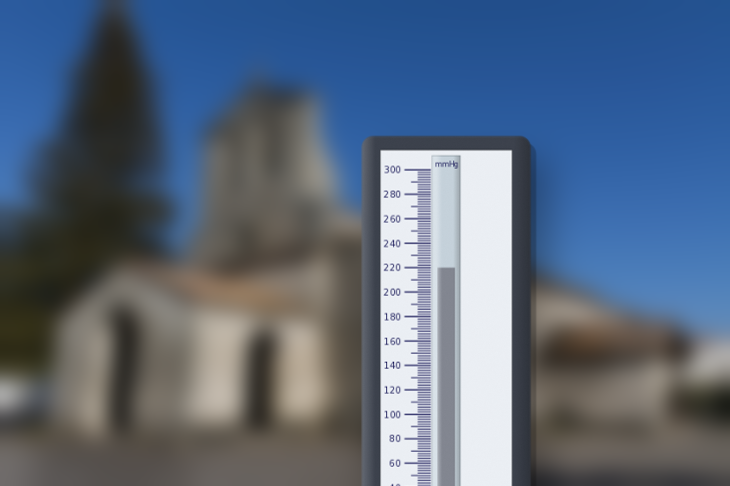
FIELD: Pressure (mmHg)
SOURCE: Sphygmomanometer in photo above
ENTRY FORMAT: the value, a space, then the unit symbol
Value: 220 mmHg
